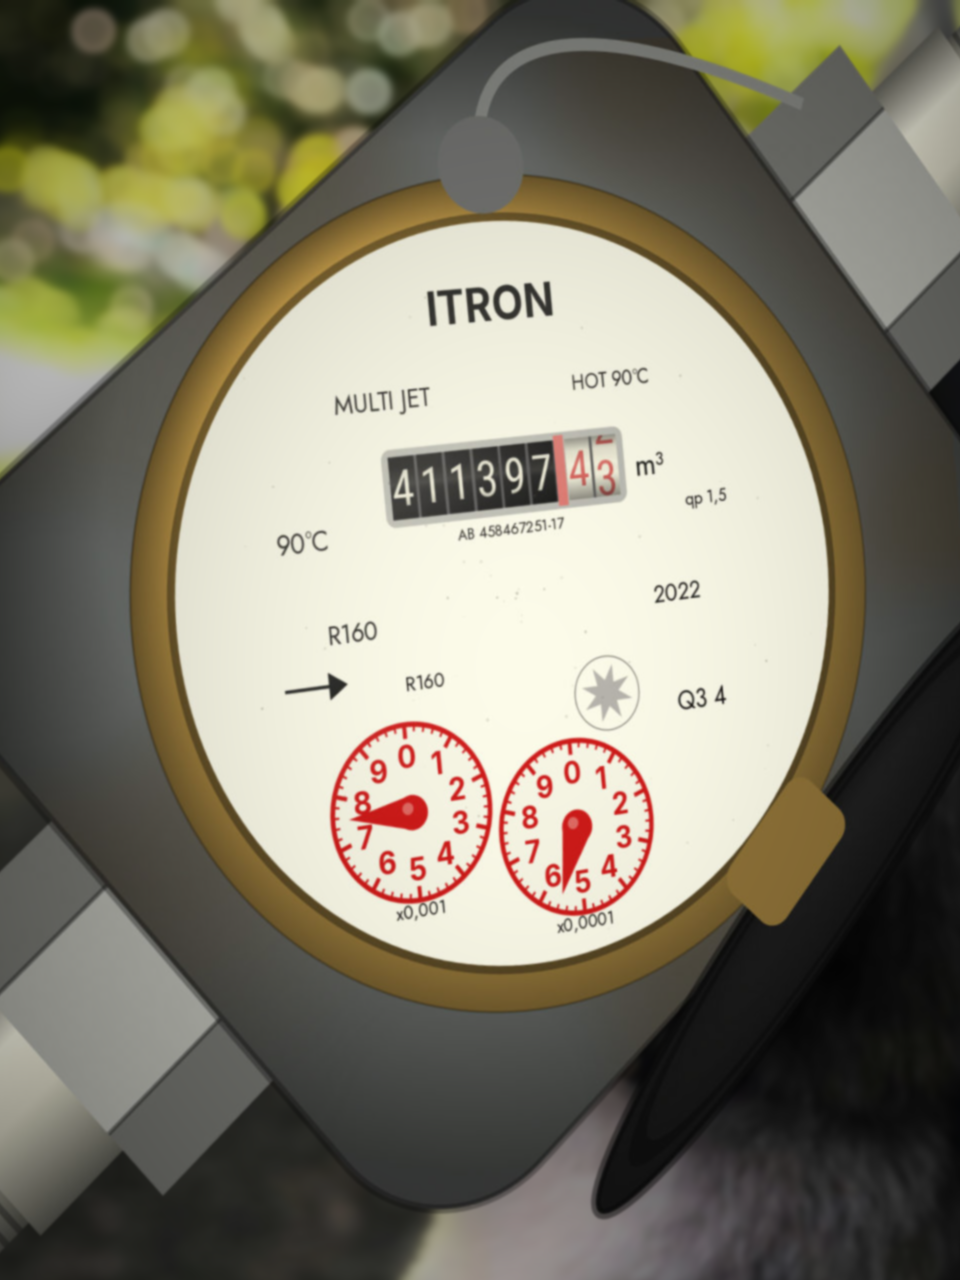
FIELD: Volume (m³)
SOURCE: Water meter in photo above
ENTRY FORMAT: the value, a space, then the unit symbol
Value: 411397.4275 m³
